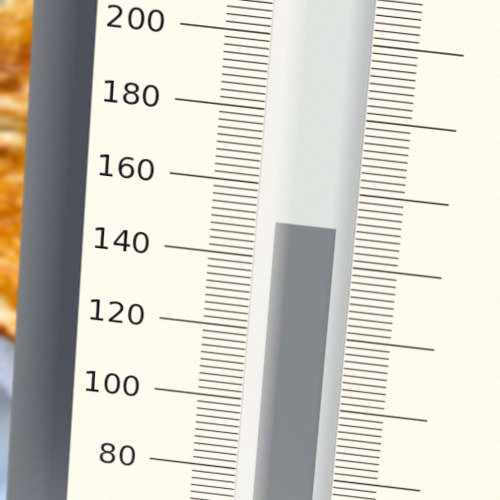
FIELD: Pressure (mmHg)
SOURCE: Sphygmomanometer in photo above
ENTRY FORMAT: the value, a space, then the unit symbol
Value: 150 mmHg
